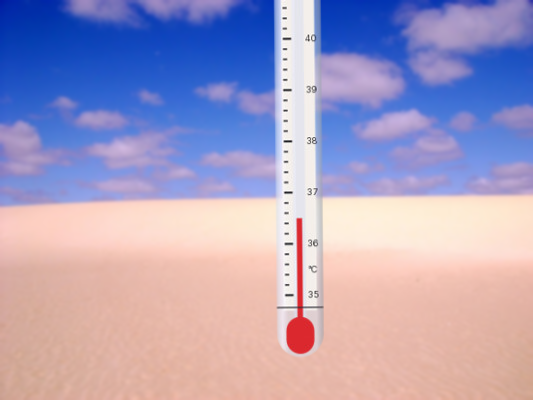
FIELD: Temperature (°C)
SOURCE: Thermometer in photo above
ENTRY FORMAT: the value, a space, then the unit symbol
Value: 36.5 °C
